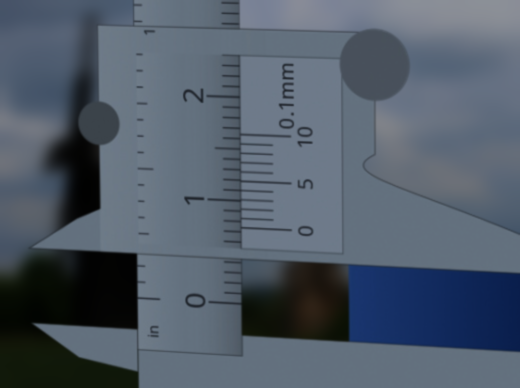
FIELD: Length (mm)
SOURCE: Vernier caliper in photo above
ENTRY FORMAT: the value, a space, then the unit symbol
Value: 7.4 mm
